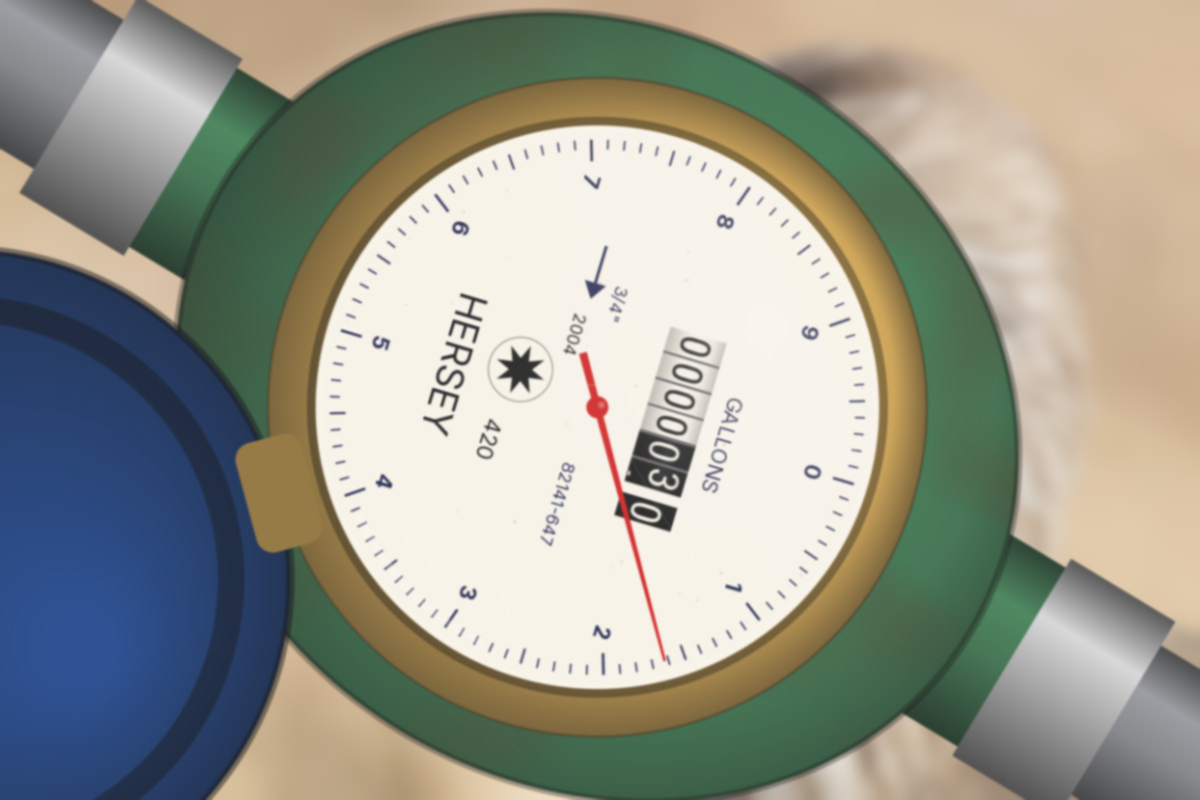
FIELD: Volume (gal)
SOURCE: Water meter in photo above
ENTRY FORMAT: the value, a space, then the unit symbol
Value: 31.6 gal
